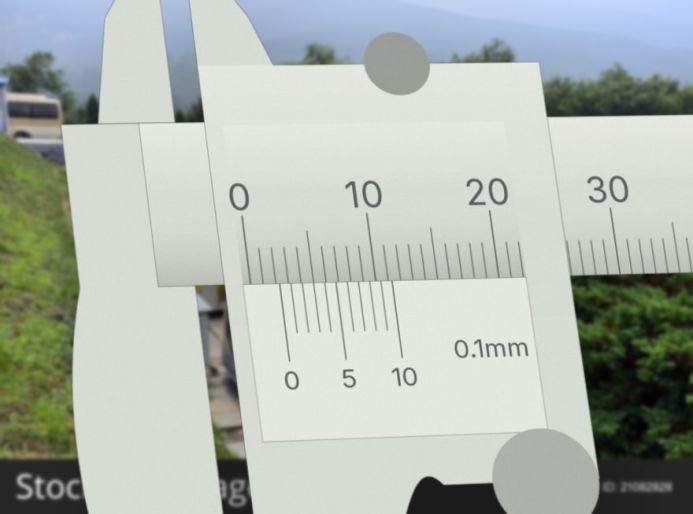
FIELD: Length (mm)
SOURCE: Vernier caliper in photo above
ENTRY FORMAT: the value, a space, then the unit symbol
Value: 2.3 mm
